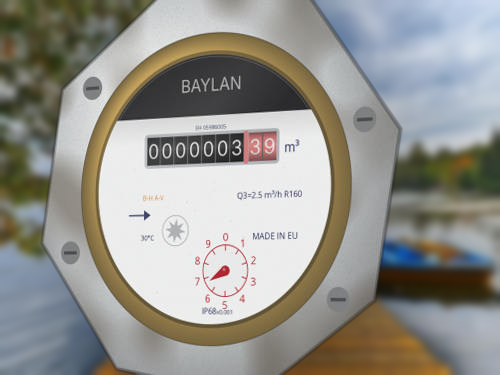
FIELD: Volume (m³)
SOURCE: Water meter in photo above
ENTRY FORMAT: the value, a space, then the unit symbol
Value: 3.396 m³
